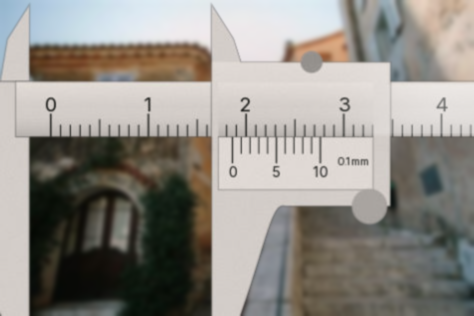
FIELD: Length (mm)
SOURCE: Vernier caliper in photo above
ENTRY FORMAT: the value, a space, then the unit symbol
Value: 18.6 mm
